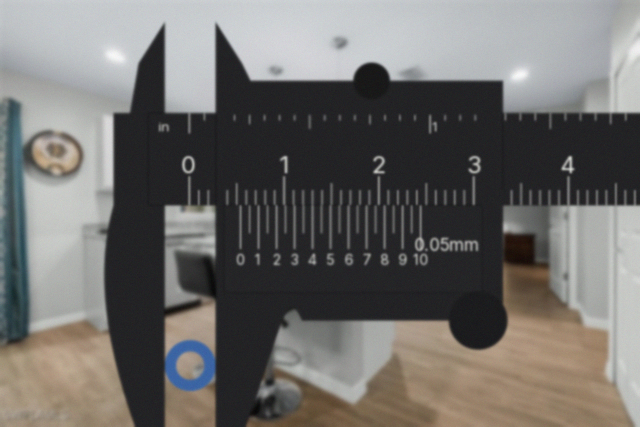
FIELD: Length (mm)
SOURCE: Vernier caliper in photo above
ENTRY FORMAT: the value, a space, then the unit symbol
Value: 5.4 mm
